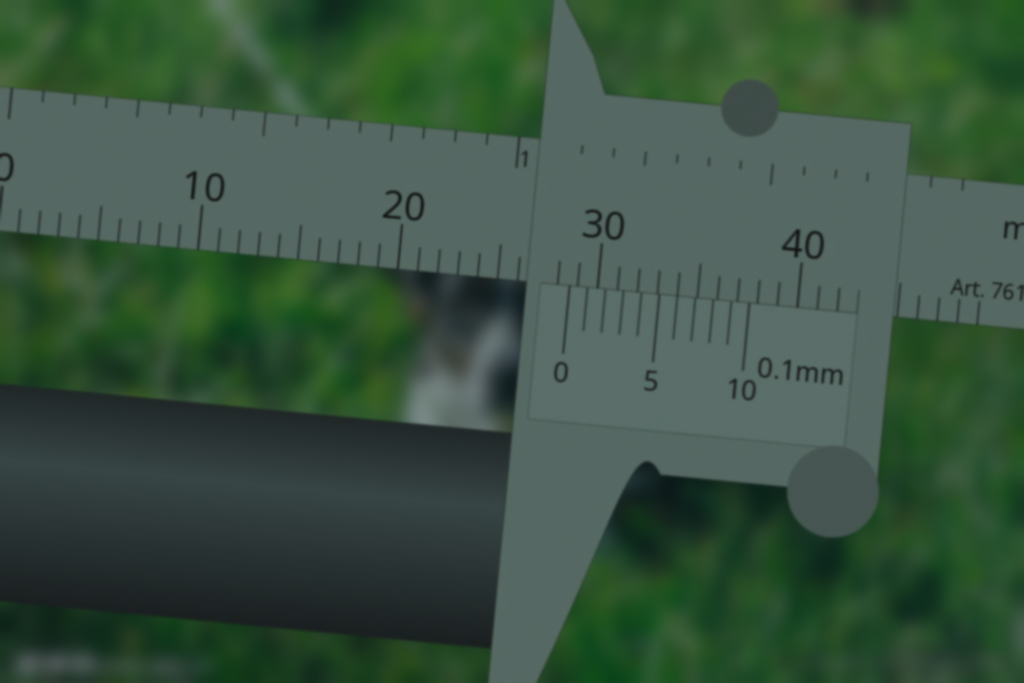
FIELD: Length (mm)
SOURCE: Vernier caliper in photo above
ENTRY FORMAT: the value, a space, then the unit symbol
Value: 28.6 mm
